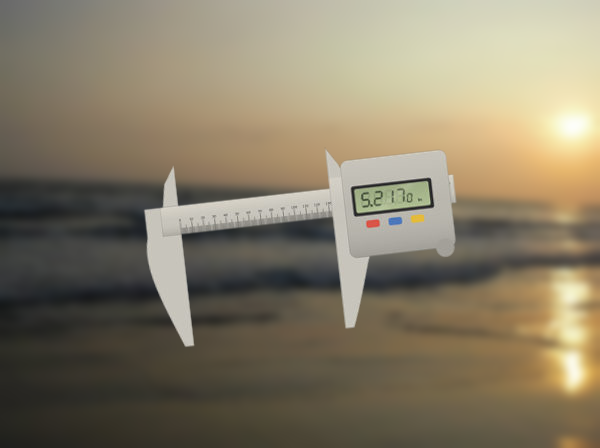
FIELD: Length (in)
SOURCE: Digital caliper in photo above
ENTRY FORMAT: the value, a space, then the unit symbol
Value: 5.2170 in
